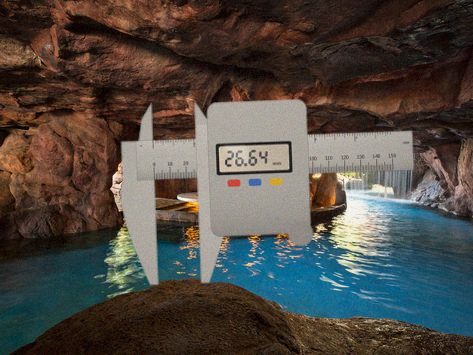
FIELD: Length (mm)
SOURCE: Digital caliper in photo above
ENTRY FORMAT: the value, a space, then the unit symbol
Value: 26.64 mm
